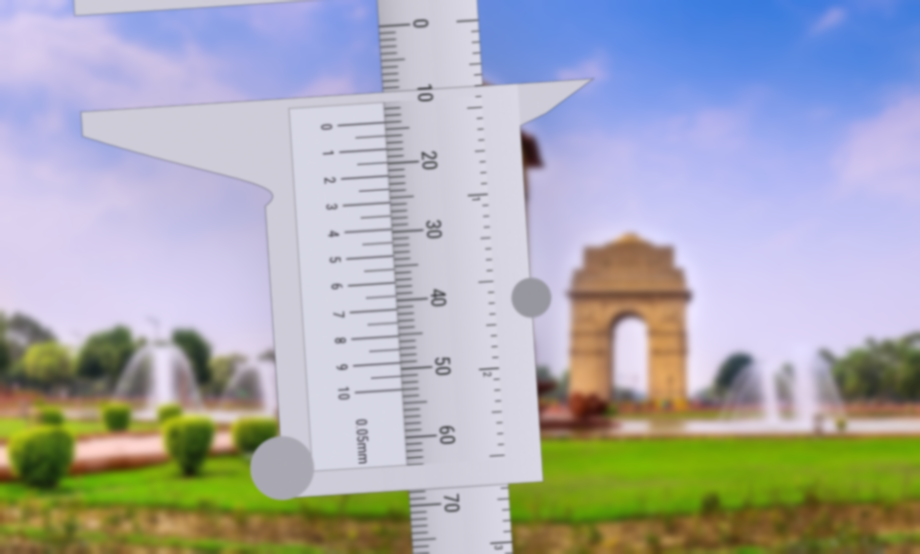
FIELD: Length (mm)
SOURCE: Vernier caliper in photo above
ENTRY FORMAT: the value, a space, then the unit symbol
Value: 14.0 mm
